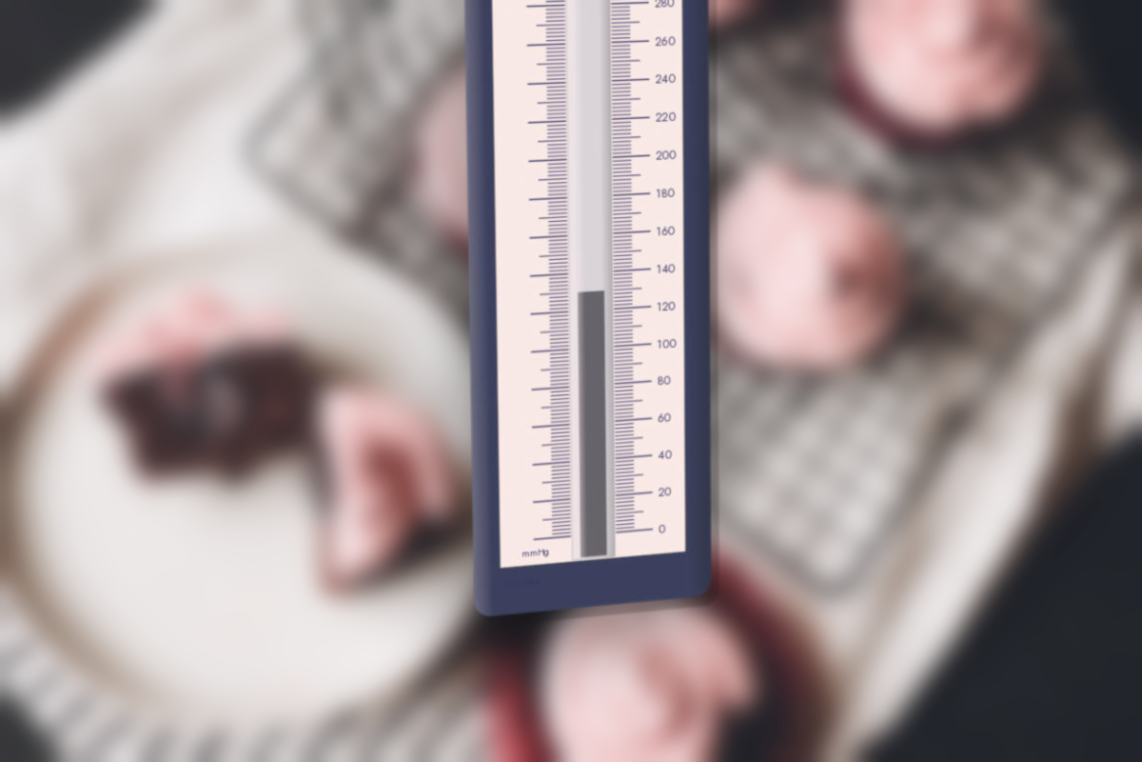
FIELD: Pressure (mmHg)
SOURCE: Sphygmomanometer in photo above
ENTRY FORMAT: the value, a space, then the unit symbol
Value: 130 mmHg
